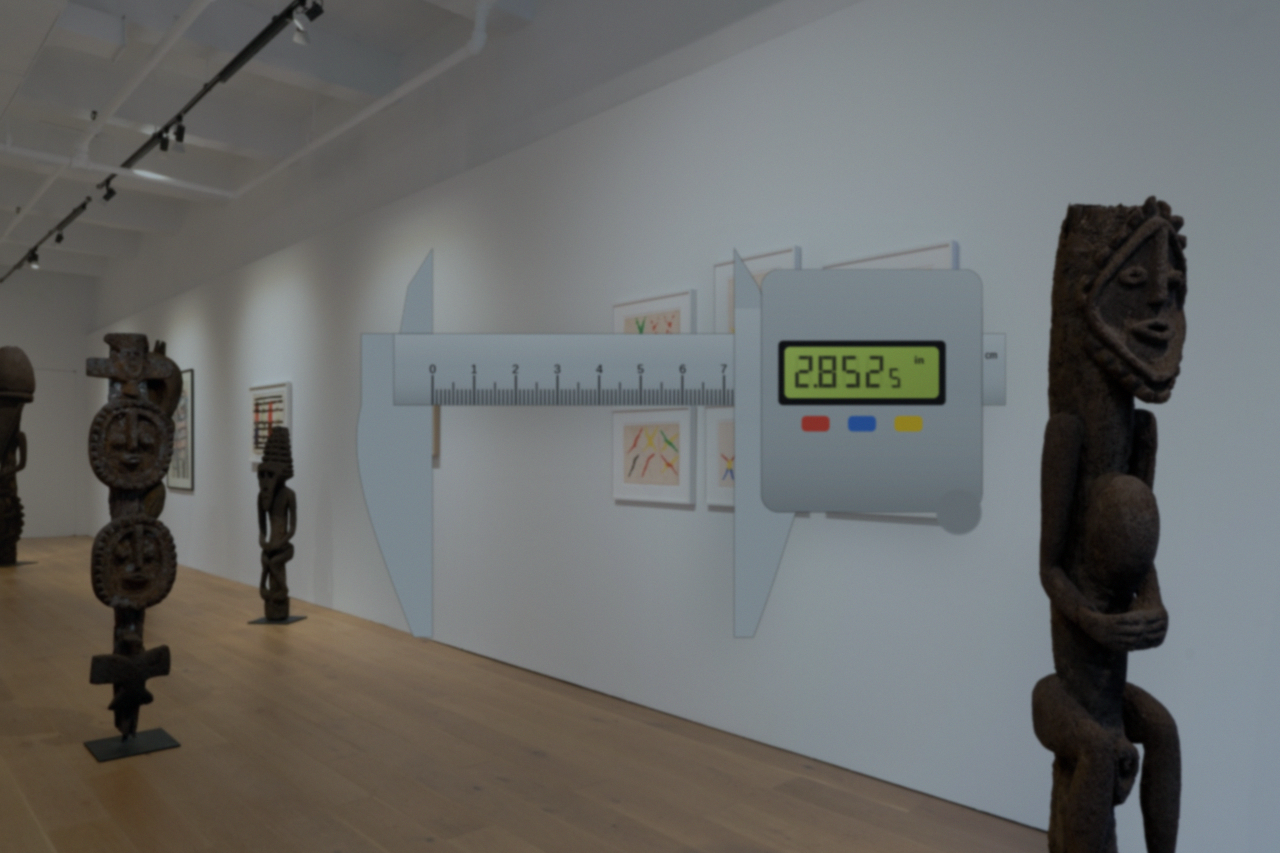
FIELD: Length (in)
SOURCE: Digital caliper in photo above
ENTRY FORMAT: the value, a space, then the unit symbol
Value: 2.8525 in
